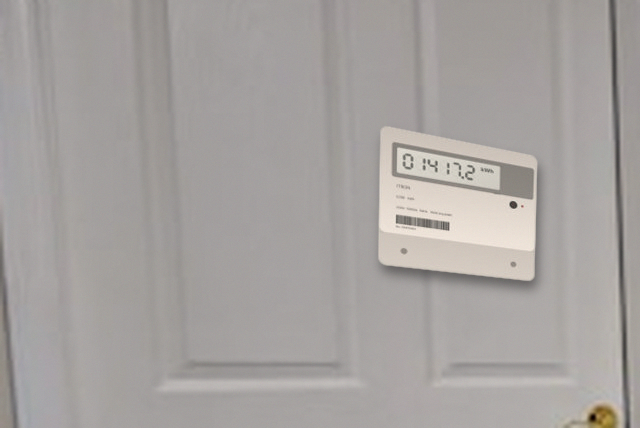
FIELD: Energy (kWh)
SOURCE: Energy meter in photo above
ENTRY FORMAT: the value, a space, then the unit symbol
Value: 1417.2 kWh
